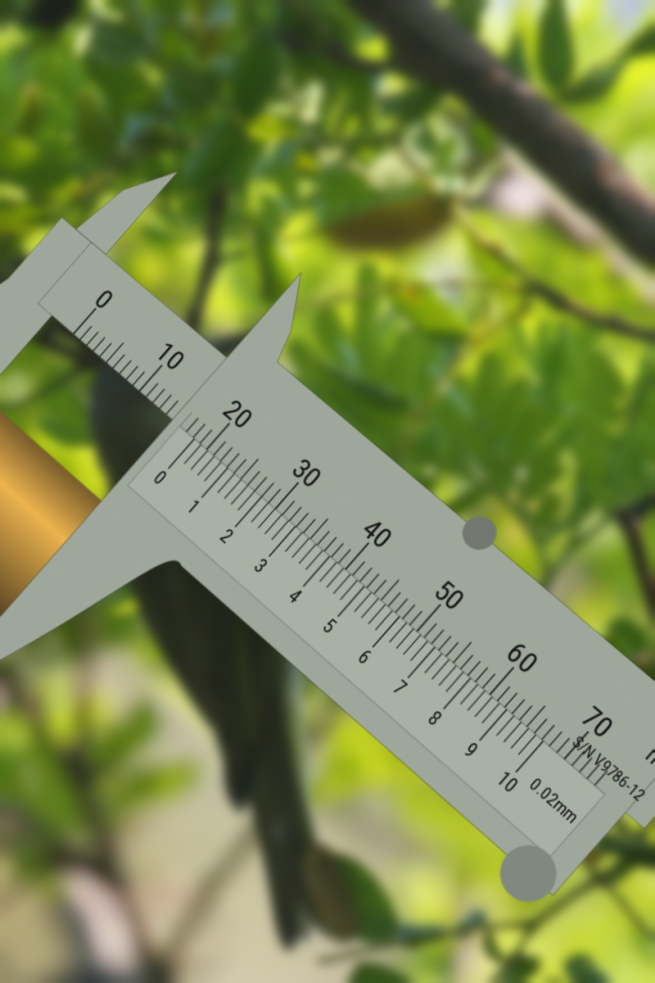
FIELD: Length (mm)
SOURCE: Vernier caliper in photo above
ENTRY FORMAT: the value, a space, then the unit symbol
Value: 18.2 mm
